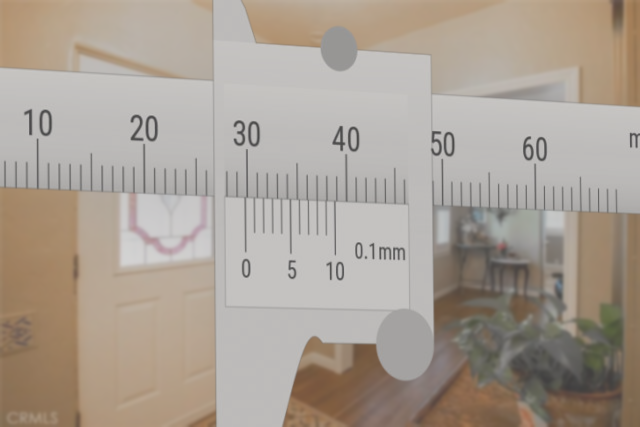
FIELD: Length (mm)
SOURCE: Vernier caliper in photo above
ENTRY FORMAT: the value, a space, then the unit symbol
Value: 29.8 mm
